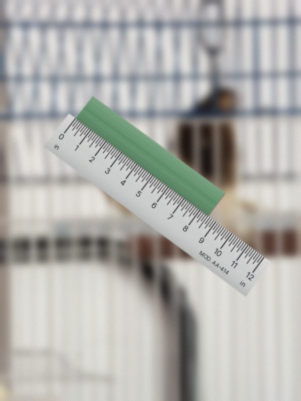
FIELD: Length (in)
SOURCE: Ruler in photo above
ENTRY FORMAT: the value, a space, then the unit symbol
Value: 8.5 in
